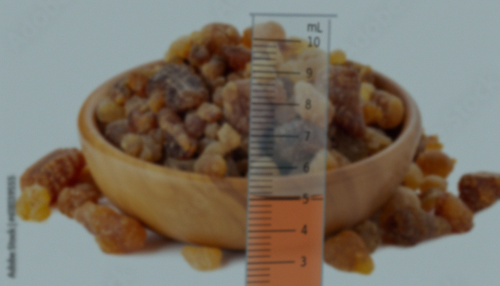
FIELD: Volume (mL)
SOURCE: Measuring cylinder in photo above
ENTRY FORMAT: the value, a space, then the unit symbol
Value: 5 mL
